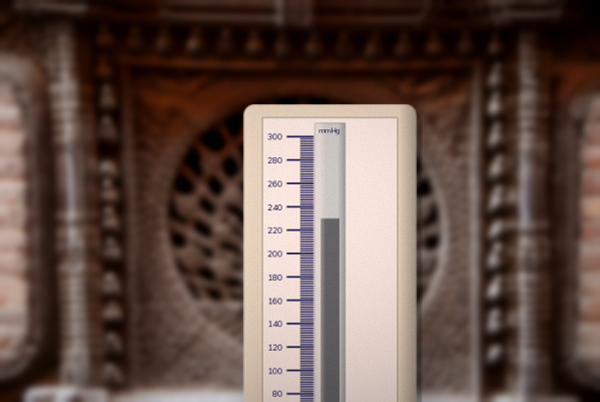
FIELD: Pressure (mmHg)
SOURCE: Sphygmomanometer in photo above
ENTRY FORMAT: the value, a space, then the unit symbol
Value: 230 mmHg
